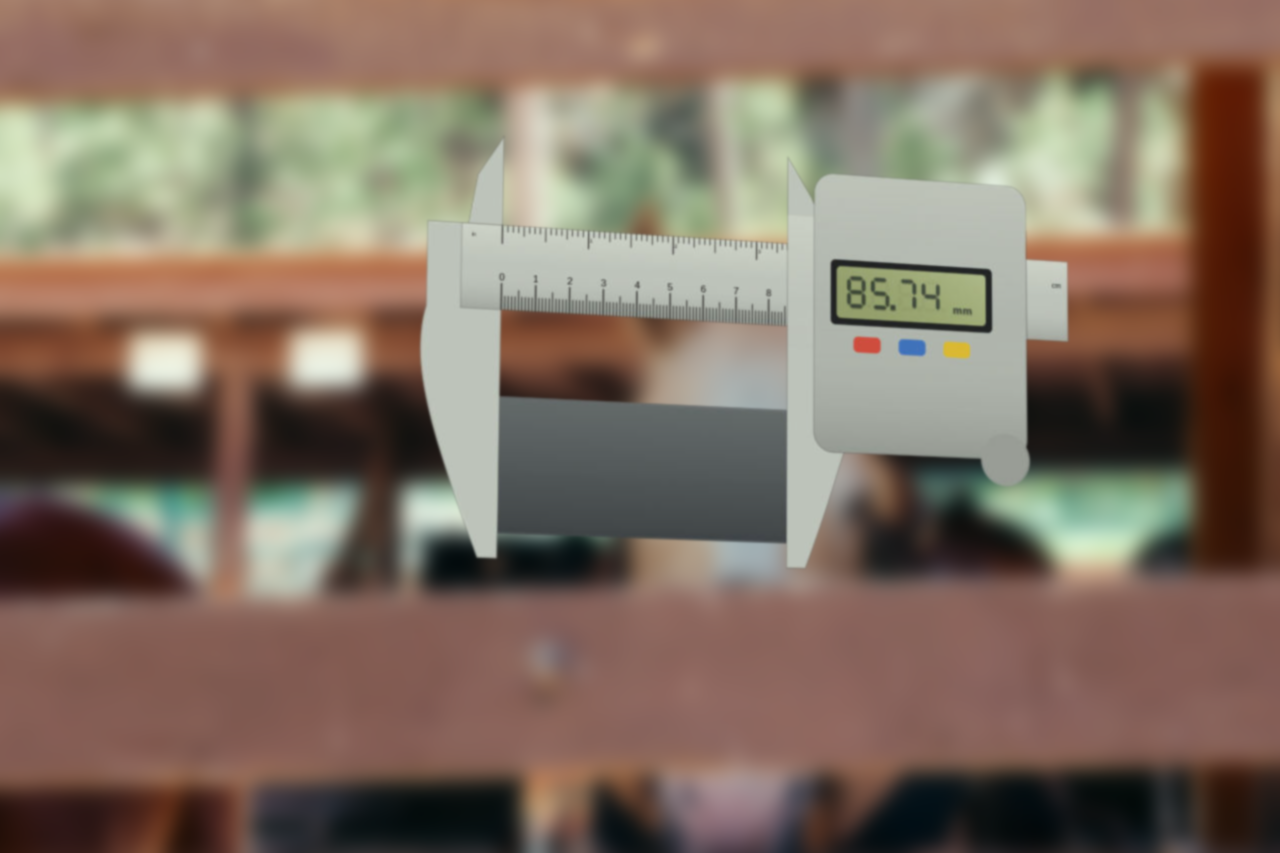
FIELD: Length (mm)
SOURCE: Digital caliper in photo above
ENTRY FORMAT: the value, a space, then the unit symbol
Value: 85.74 mm
